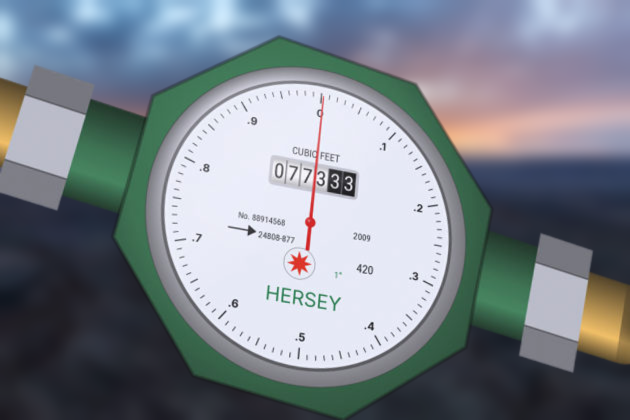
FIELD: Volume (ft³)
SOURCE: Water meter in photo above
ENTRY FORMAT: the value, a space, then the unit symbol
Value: 77333.00 ft³
